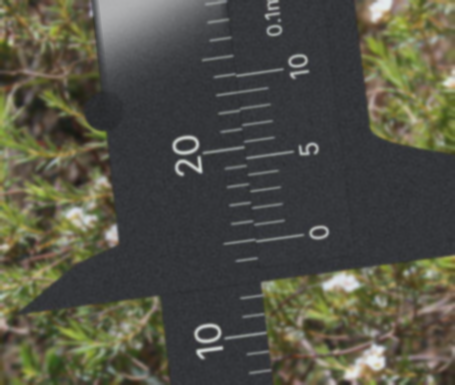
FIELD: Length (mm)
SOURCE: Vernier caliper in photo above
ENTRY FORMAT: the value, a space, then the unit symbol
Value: 14.9 mm
